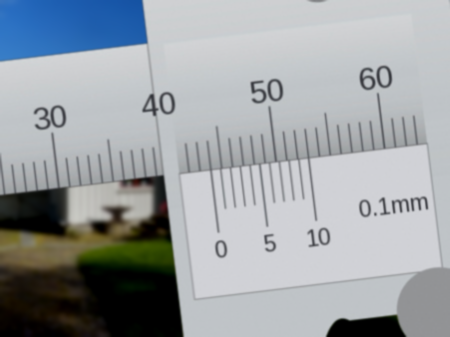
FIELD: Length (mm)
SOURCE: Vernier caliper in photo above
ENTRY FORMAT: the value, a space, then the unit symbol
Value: 44.0 mm
